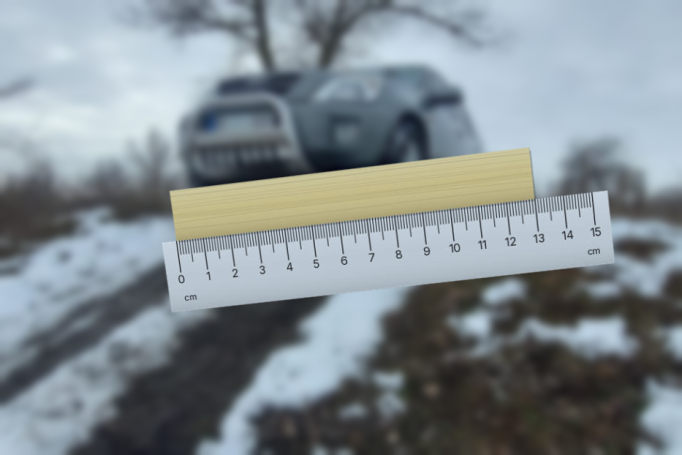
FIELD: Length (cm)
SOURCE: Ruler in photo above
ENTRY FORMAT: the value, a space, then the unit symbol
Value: 13 cm
